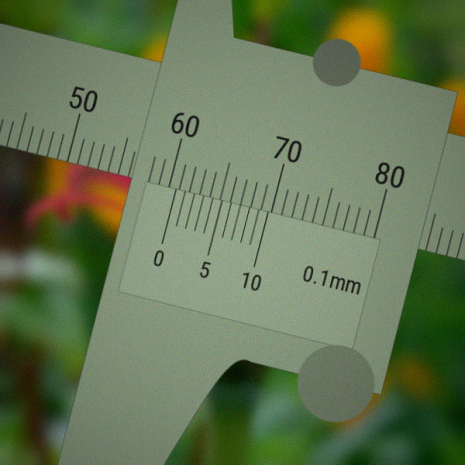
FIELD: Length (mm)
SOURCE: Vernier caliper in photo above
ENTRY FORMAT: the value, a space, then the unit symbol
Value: 60.7 mm
